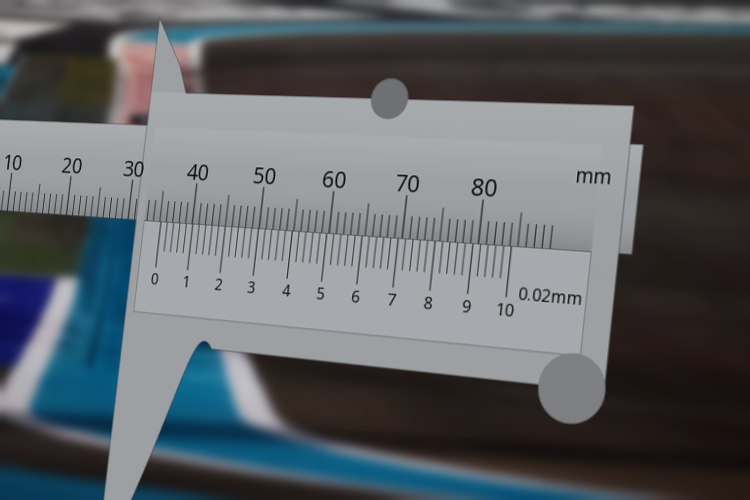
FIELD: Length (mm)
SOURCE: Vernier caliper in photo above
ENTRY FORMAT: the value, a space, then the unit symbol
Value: 35.2 mm
